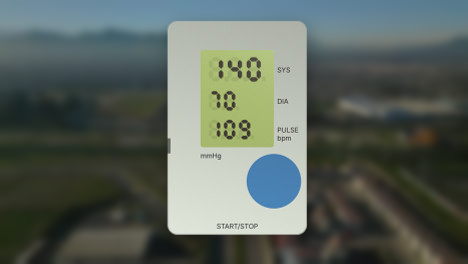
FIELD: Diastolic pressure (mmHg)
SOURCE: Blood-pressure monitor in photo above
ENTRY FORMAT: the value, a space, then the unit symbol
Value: 70 mmHg
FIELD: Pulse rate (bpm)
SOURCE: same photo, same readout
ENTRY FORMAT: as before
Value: 109 bpm
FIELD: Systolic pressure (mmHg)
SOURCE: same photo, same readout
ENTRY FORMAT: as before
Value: 140 mmHg
